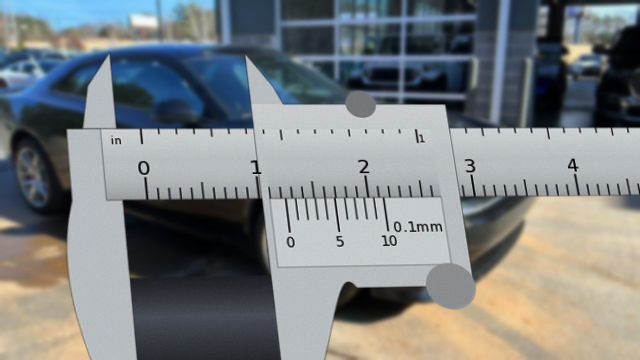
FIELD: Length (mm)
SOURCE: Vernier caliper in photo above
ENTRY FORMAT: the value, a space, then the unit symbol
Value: 12.4 mm
